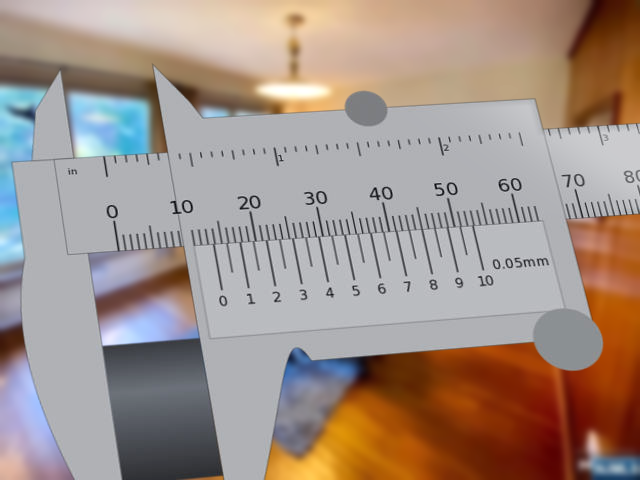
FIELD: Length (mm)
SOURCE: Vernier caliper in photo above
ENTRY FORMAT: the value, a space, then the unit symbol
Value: 13.8 mm
